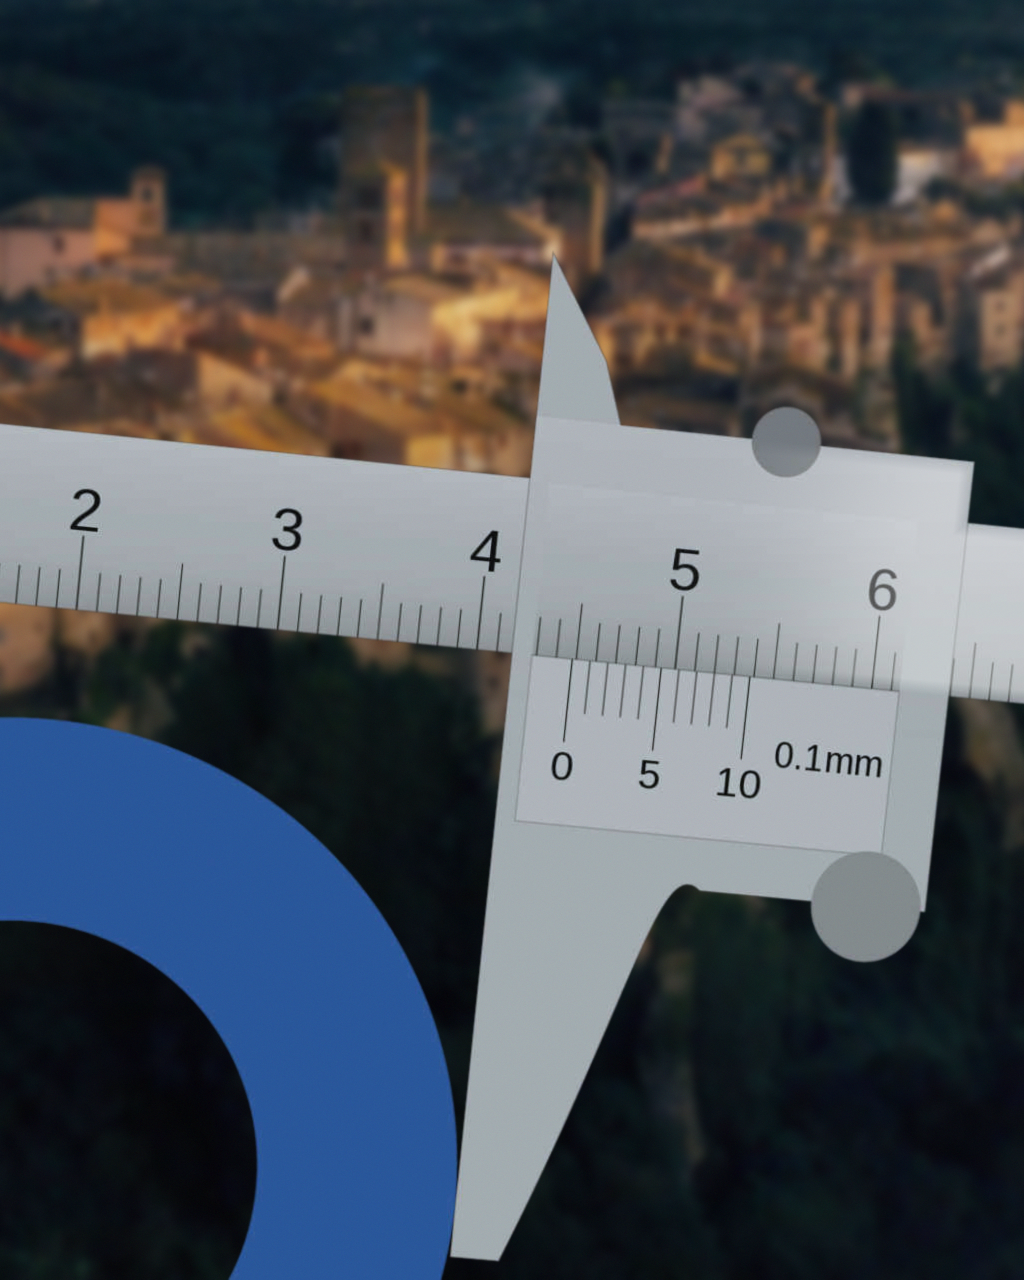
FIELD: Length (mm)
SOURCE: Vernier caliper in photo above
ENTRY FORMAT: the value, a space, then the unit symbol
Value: 44.8 mm
